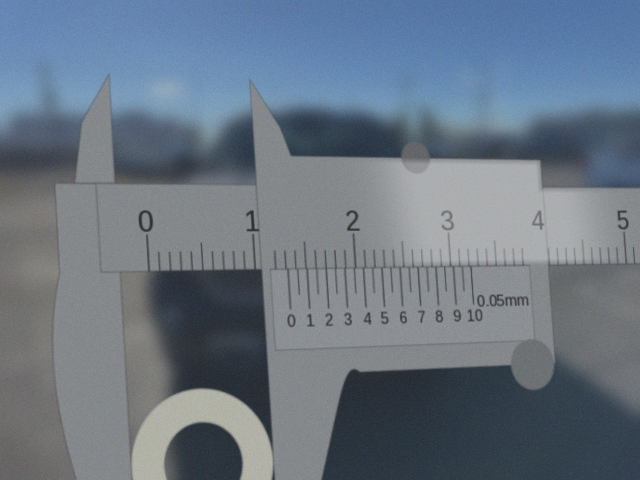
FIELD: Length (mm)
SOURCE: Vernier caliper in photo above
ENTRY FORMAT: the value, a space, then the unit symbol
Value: 13.2 mm
